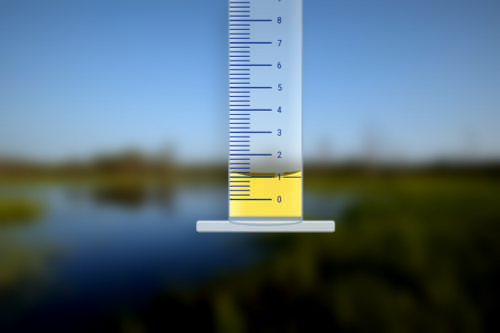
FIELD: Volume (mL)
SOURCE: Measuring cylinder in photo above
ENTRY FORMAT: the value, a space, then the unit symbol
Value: 1 mL
